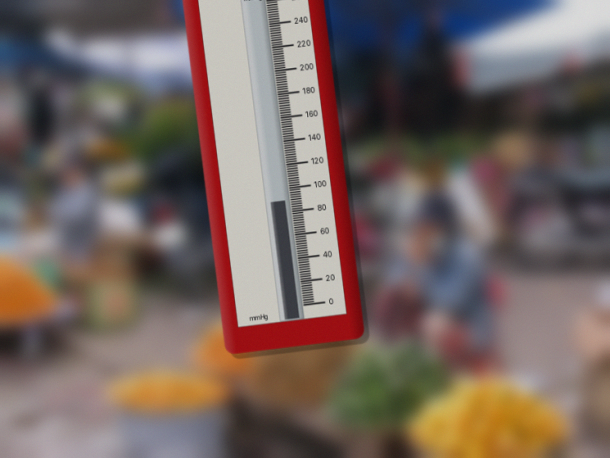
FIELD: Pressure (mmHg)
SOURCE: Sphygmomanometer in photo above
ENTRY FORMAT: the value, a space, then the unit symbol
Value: 90 mmHg
